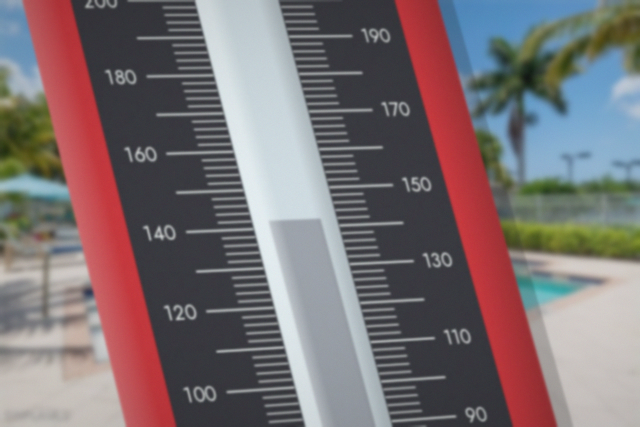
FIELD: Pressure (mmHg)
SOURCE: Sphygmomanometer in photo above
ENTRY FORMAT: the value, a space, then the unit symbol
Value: 142 mmHg
